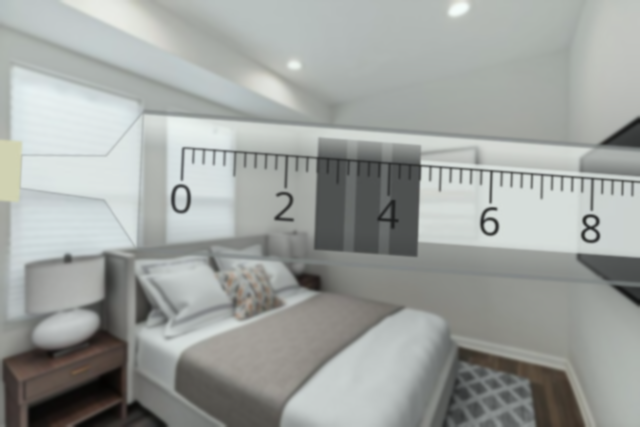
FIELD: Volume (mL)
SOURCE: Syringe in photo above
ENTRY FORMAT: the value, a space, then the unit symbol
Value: 2.6 mL
